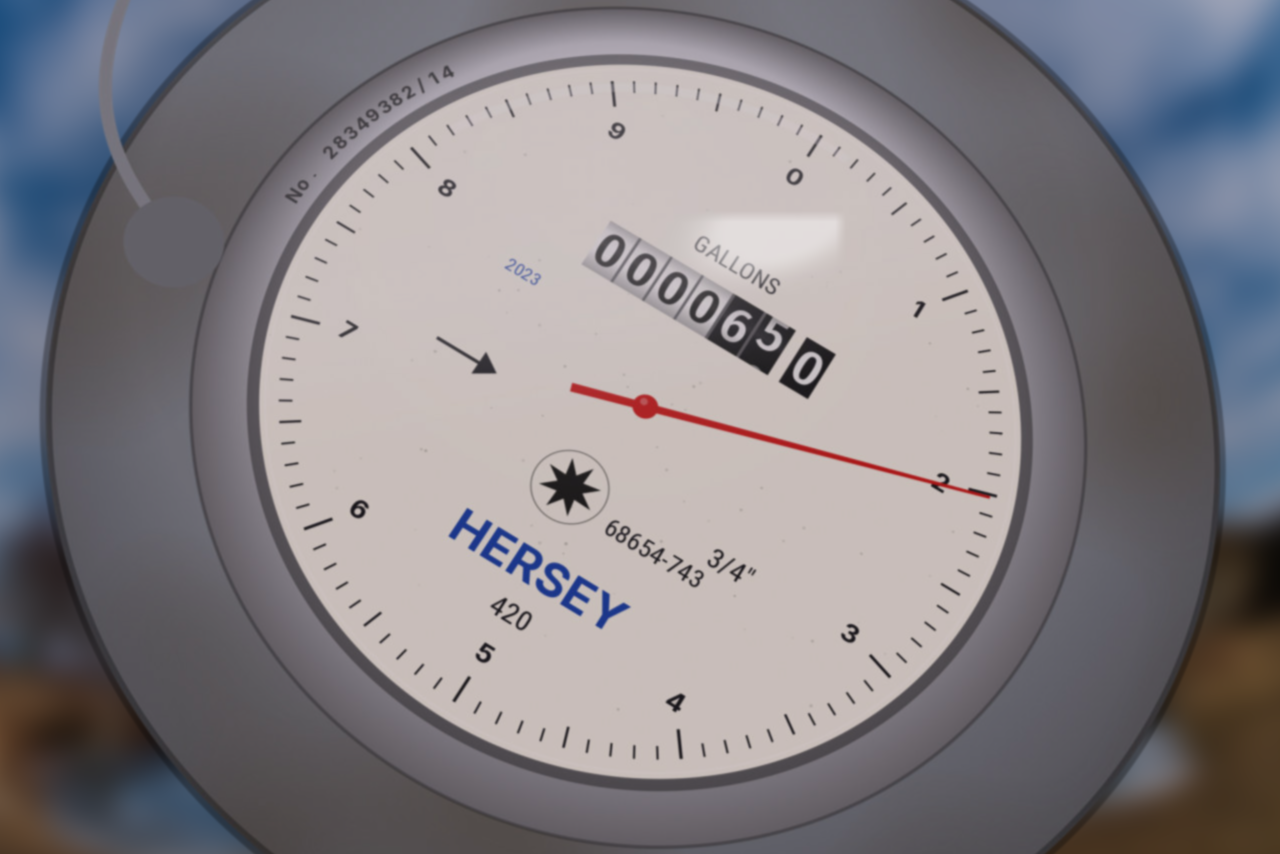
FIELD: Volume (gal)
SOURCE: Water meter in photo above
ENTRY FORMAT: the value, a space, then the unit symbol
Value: 652.0 gal
